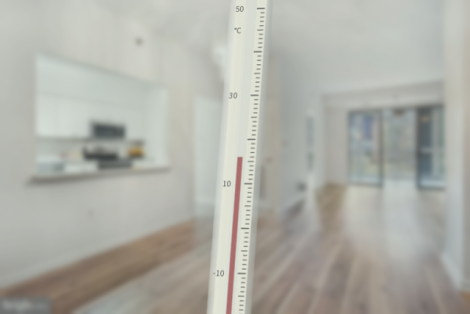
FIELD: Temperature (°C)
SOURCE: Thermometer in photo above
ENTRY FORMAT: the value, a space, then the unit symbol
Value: 16 °C
